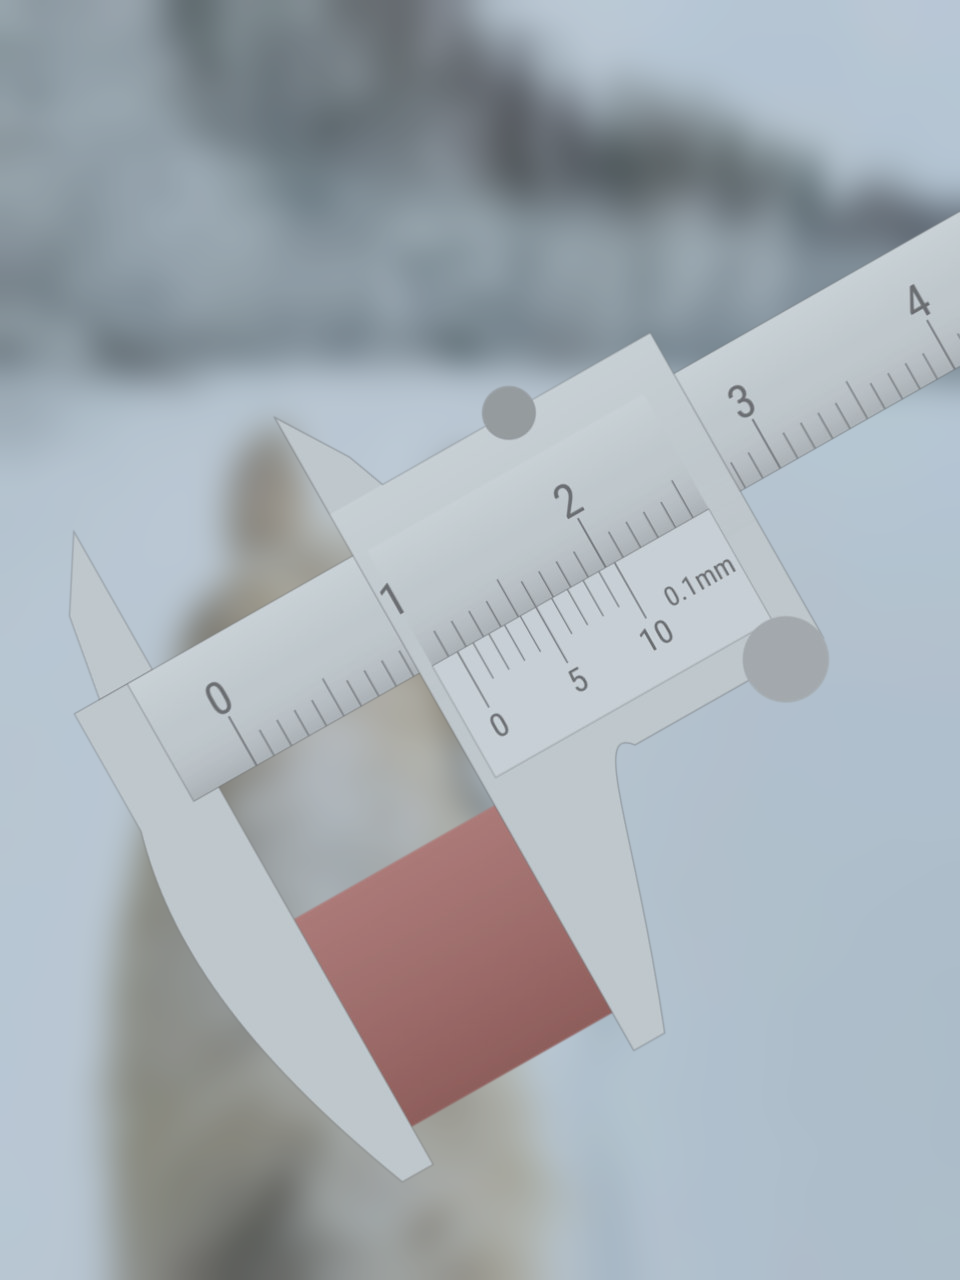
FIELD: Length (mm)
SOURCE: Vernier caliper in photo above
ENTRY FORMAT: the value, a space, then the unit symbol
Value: 11.5 mm
